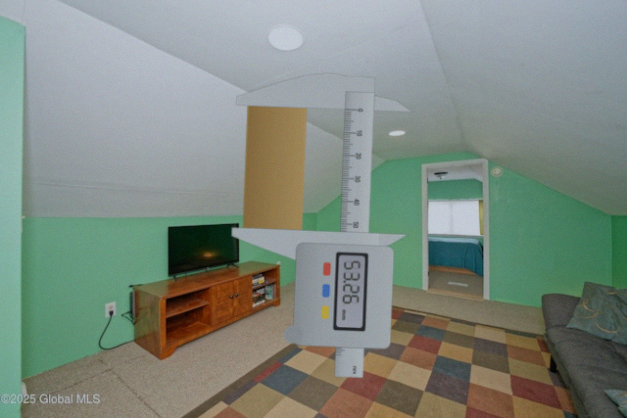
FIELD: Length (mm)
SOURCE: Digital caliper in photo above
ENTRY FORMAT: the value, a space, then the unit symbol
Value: 53.26 mm
